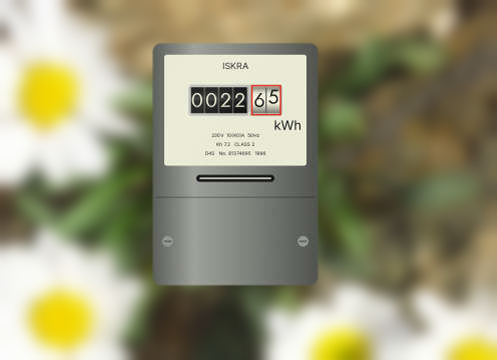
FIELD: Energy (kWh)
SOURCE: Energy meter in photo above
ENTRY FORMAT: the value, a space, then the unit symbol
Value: 22.65 kWh
